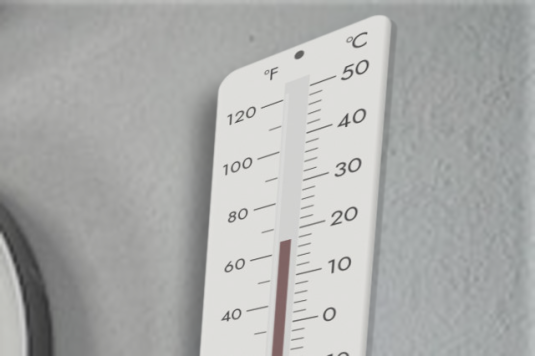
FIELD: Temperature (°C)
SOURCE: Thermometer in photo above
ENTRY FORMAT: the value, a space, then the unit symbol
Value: 18 °C
